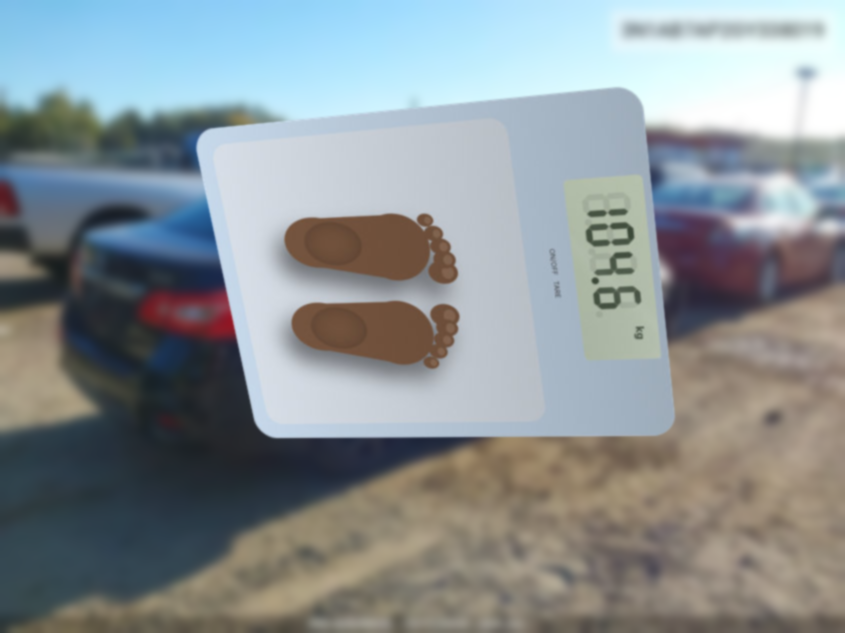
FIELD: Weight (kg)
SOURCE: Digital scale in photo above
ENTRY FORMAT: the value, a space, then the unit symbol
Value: 104.6 kg
